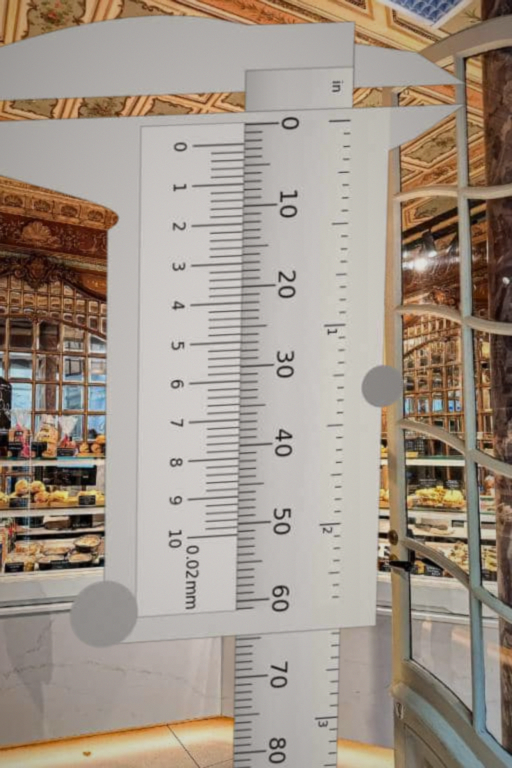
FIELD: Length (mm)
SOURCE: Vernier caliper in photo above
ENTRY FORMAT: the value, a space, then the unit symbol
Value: 2.4 mm
